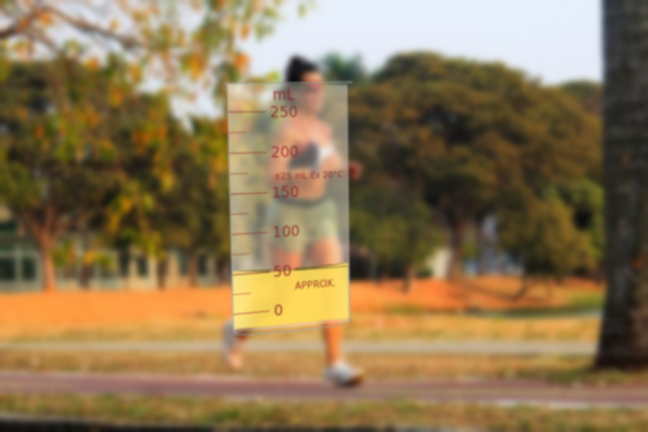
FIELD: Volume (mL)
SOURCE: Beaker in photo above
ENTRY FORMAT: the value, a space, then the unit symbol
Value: 50 mL
